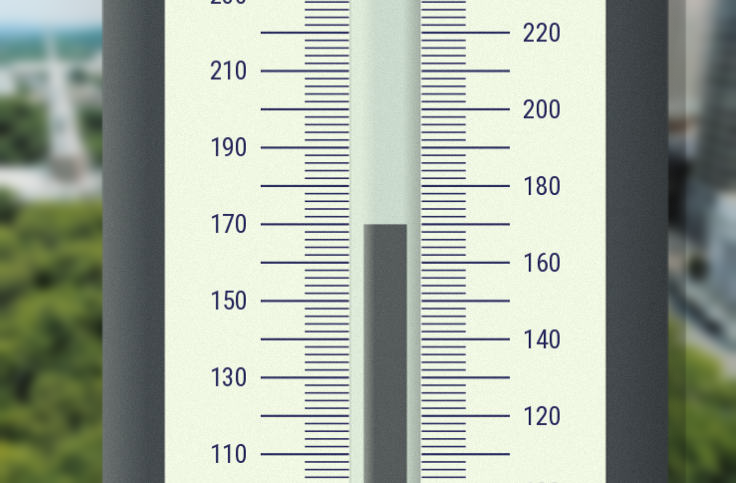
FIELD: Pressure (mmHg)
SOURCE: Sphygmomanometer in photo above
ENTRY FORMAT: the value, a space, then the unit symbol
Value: 170 mmHg
